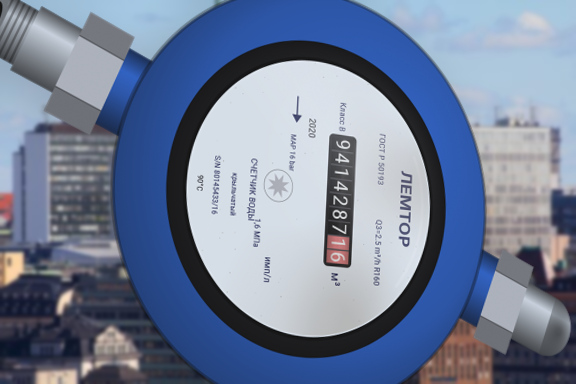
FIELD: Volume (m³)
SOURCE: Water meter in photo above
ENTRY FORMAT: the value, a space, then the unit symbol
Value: 9414287.16 m³
